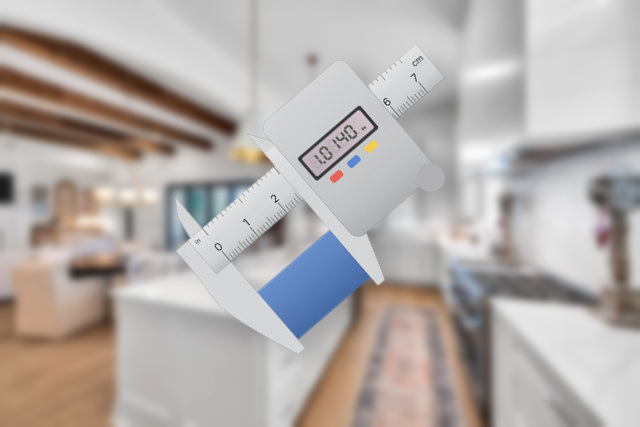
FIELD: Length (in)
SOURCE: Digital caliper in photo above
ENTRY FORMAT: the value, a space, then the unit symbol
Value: 1.0140 in
